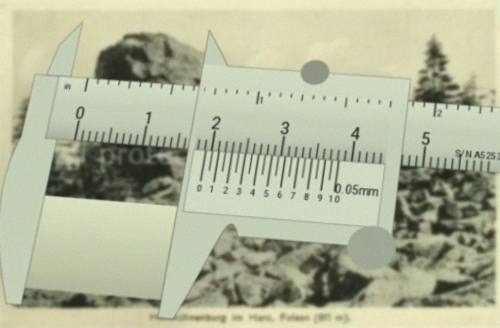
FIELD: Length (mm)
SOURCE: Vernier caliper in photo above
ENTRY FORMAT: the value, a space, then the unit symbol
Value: 19.2 mm
